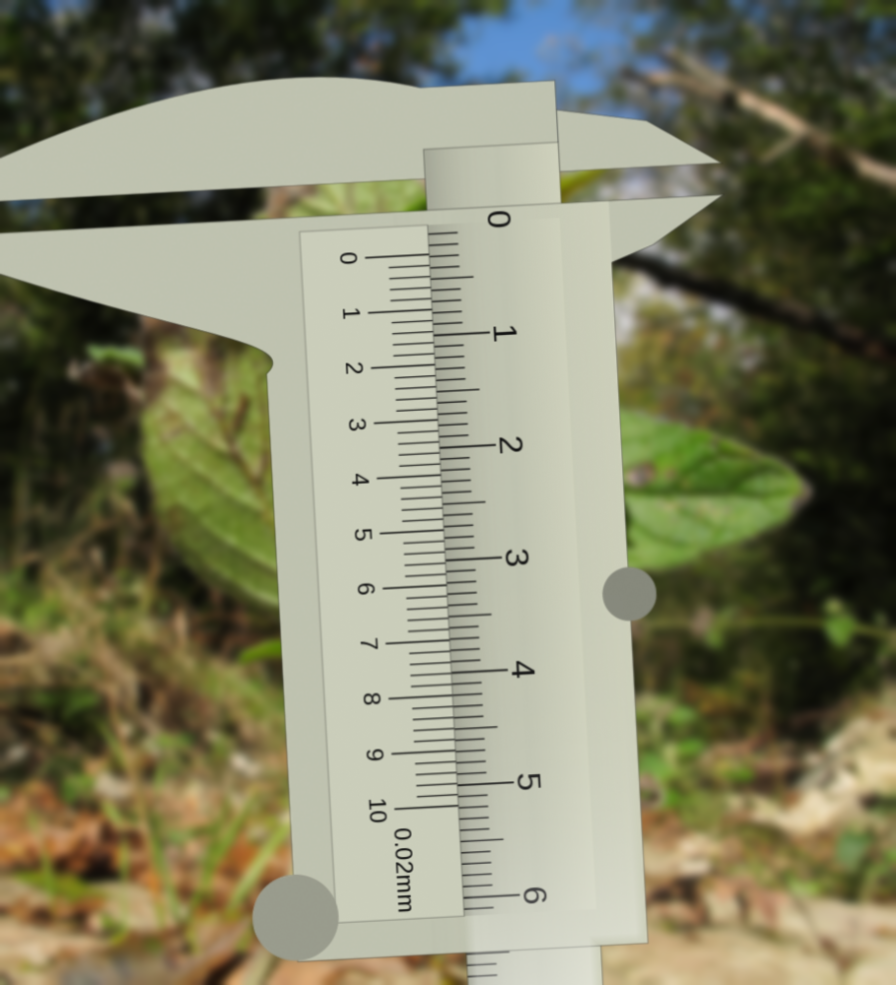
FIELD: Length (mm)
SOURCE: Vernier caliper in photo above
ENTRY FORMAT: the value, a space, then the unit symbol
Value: 2.8 mm
